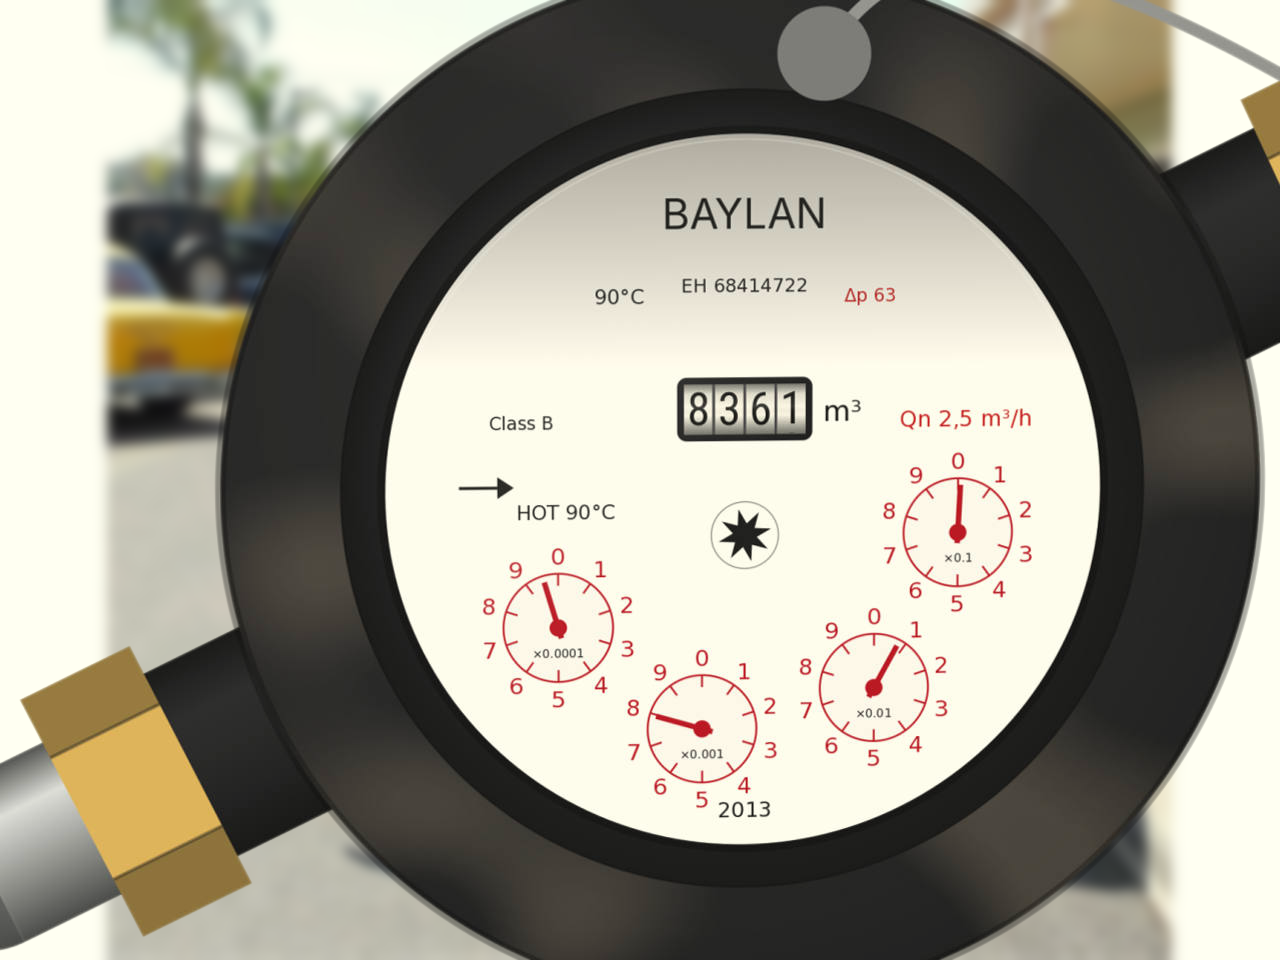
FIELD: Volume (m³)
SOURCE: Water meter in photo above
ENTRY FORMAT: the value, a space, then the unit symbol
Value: 8361.0079 m³
